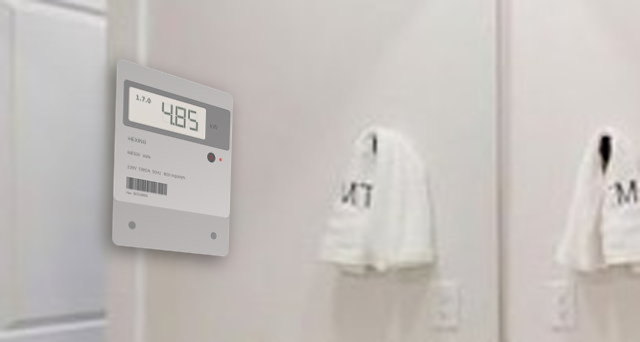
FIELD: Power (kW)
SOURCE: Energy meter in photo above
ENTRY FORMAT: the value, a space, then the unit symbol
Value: 4.85 kW
